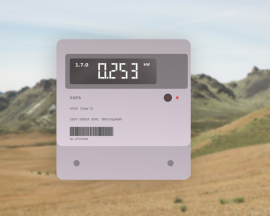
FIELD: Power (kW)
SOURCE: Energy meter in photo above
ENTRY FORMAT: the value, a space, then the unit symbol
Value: 0.253 kW
